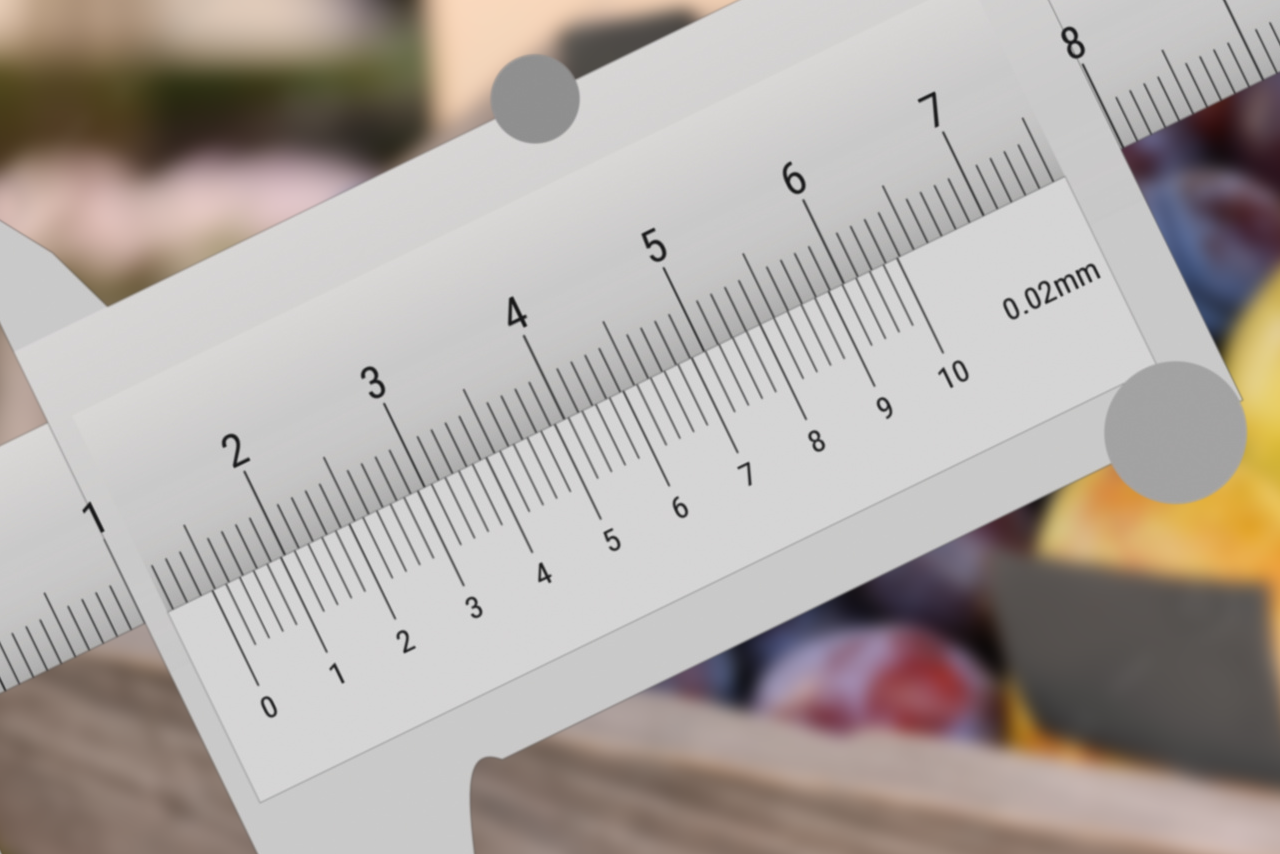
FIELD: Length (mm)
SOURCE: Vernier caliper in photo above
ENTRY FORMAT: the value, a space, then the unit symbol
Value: 14.8 mm
